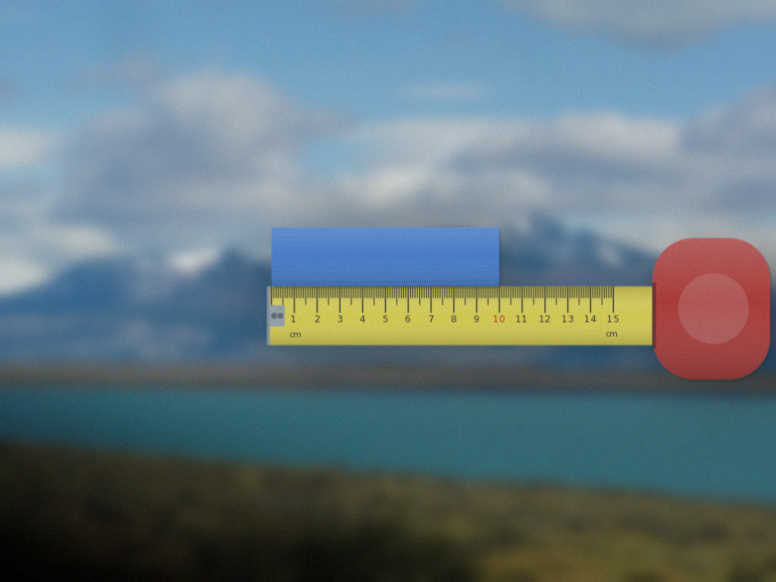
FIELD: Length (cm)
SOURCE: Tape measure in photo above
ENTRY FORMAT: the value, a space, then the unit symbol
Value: 10 cm
